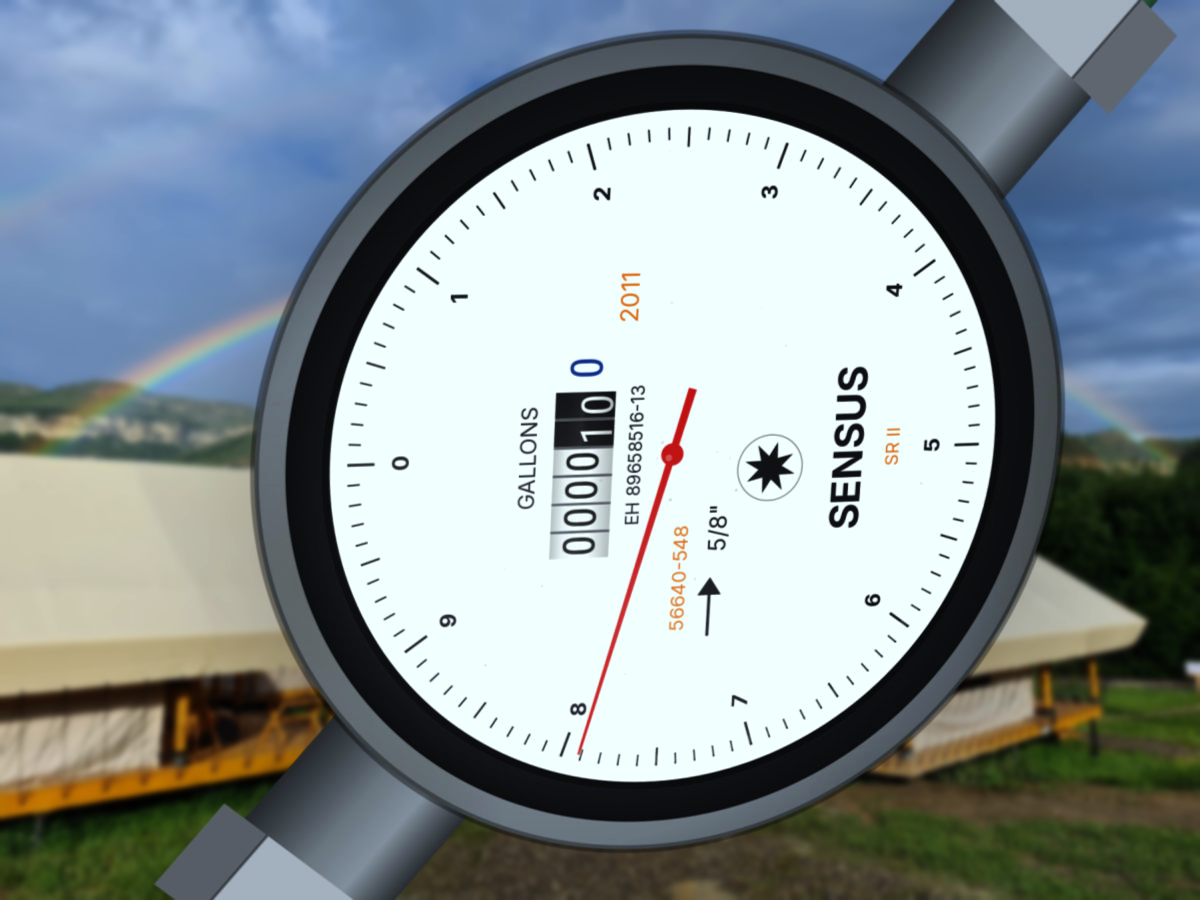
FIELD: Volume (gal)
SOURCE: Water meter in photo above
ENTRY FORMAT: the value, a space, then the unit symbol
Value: 97.9 gal
